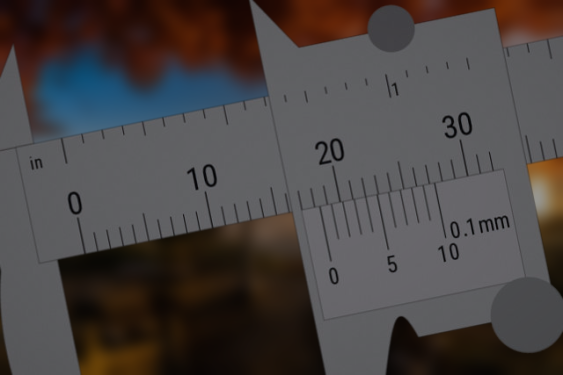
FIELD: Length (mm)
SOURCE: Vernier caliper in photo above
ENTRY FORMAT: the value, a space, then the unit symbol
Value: 18.4 mm
